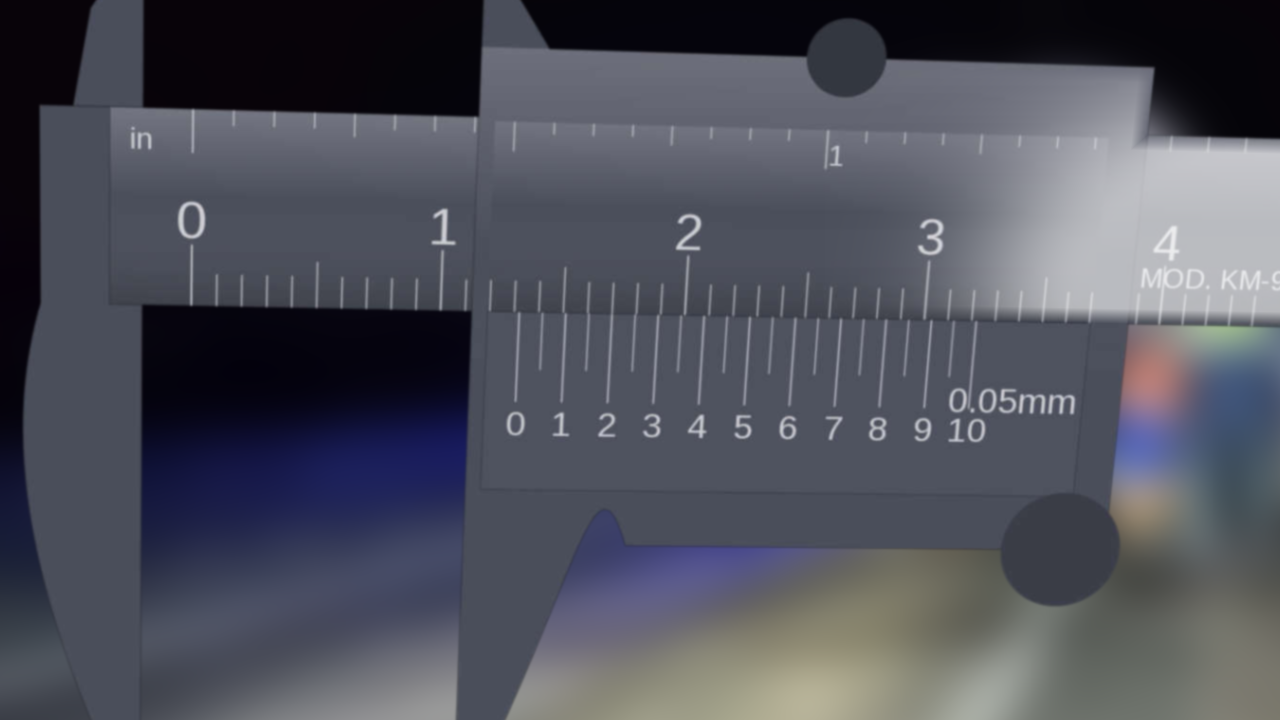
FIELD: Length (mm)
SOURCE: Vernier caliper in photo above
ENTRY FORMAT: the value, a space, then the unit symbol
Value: 13.2 mm
